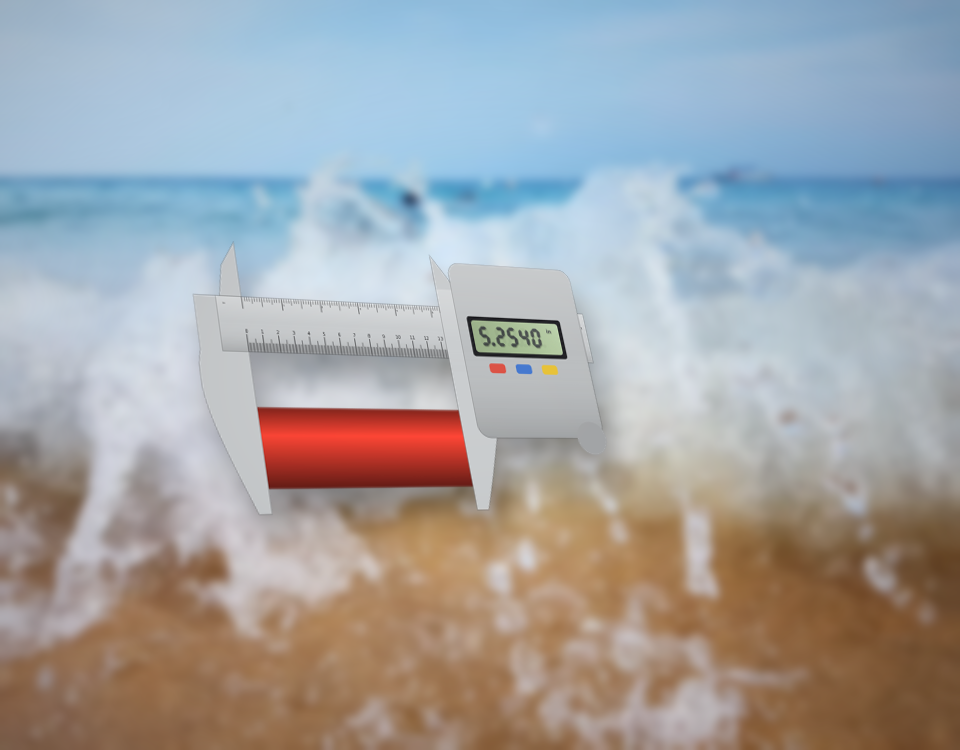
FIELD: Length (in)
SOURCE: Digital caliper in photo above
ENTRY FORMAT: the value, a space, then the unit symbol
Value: 5.2540 in
